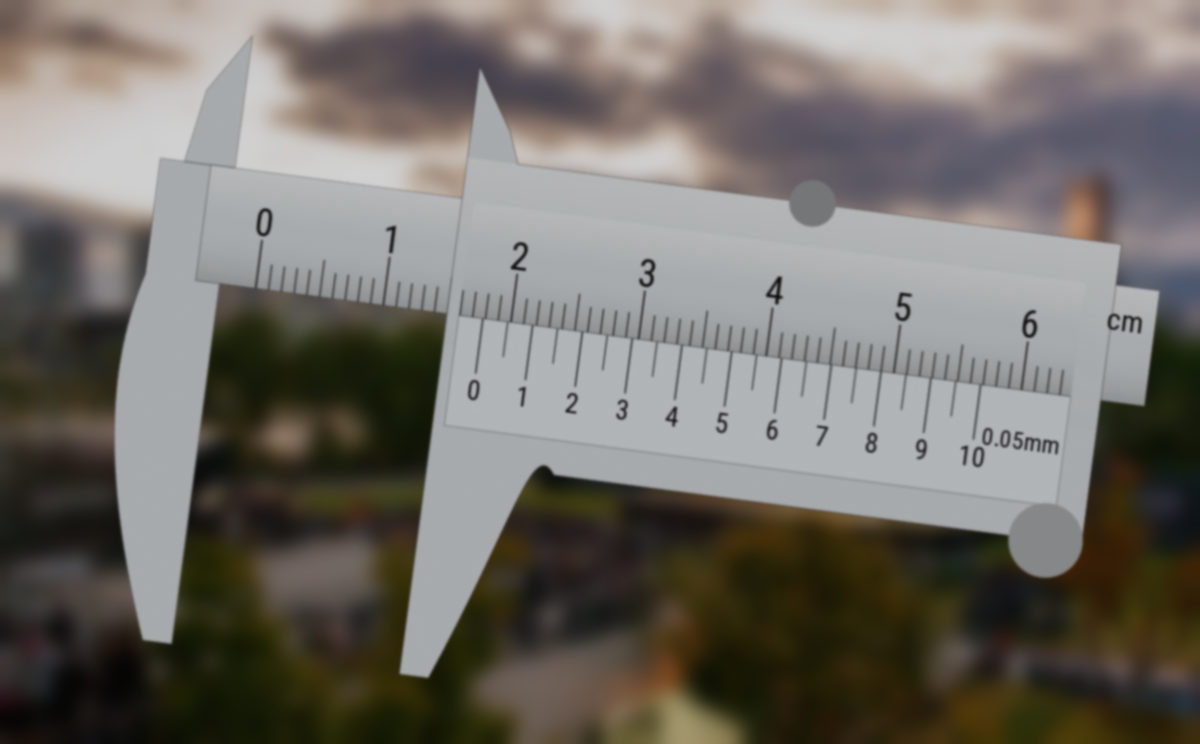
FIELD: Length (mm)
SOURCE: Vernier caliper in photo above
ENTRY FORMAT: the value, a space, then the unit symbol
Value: 17.8 mm
